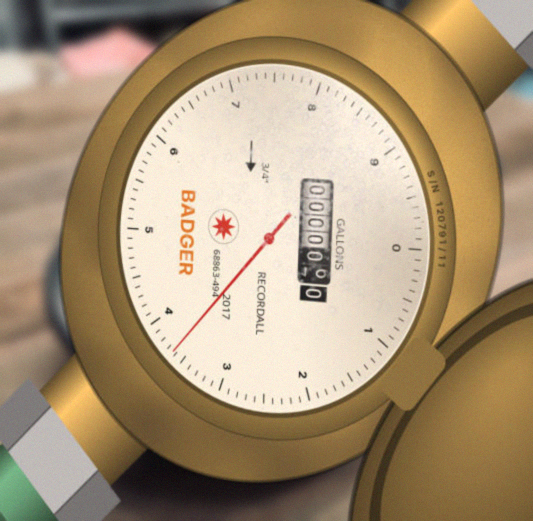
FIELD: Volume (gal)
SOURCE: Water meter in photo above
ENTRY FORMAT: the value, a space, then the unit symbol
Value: 63.6 gal
